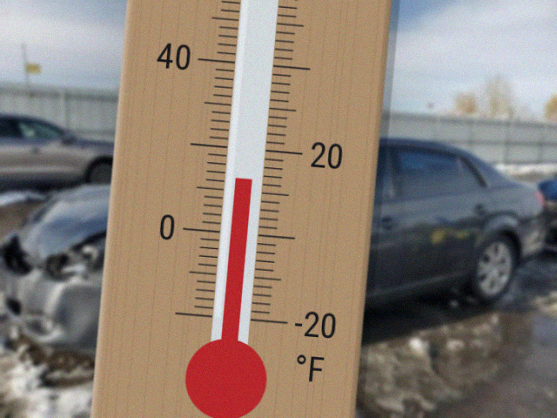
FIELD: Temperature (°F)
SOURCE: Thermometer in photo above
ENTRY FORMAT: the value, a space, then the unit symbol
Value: 13 °F
